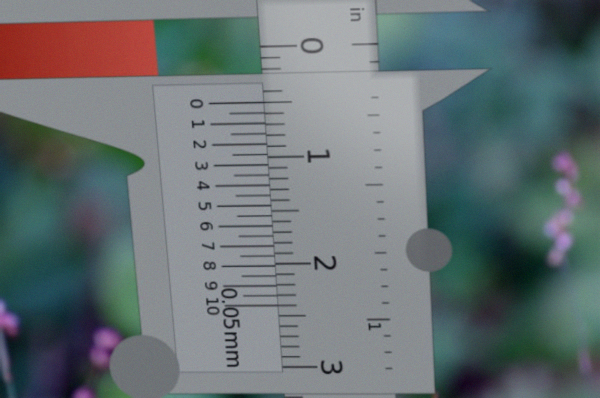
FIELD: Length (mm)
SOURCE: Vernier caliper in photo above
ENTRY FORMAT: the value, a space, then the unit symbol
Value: 5.0 mm
